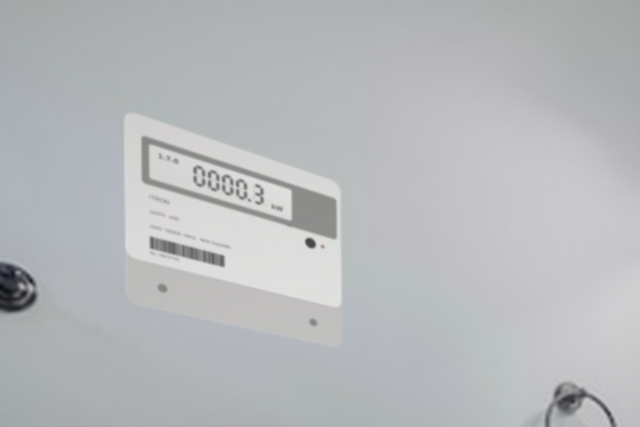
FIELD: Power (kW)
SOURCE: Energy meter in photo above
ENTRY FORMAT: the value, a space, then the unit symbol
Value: 0.3 kW
